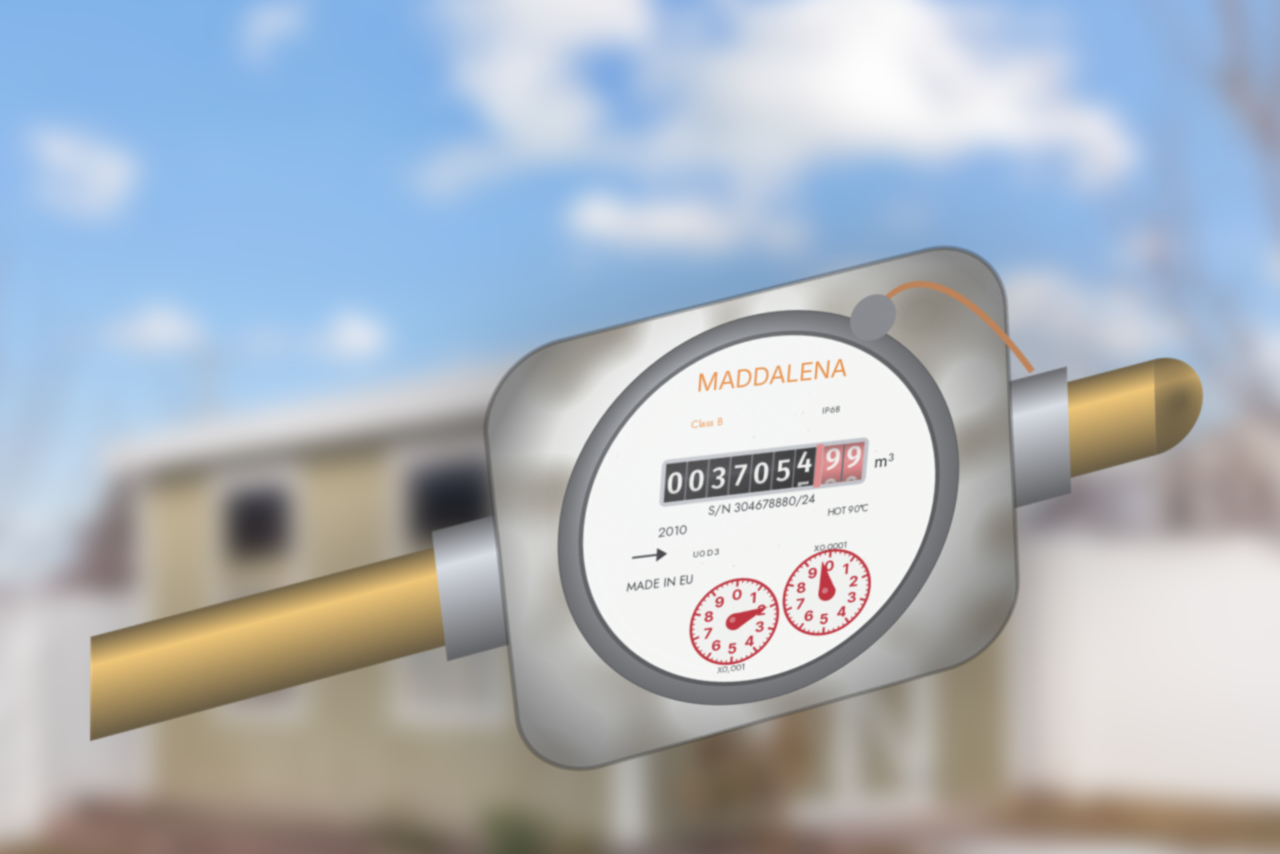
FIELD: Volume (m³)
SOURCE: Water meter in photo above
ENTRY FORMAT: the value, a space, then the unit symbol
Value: 37054.9919 m³
